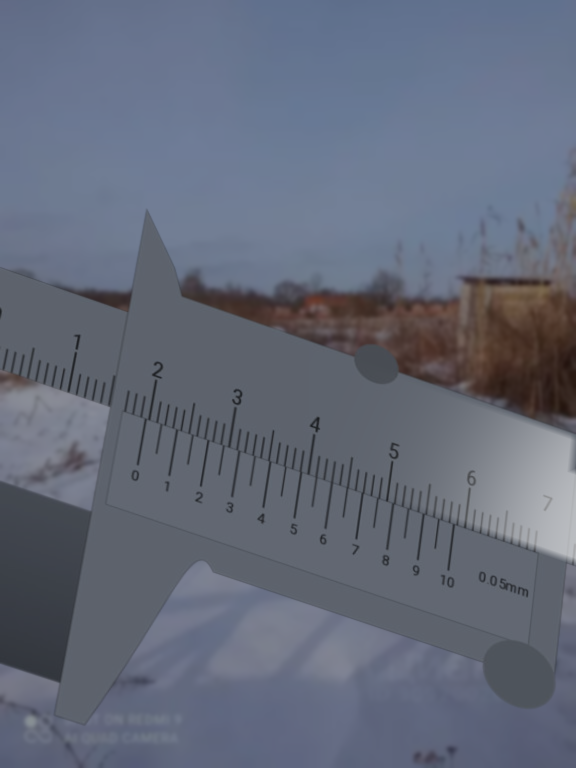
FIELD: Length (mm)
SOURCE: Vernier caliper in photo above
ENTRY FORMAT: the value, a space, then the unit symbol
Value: 19.6 mm
